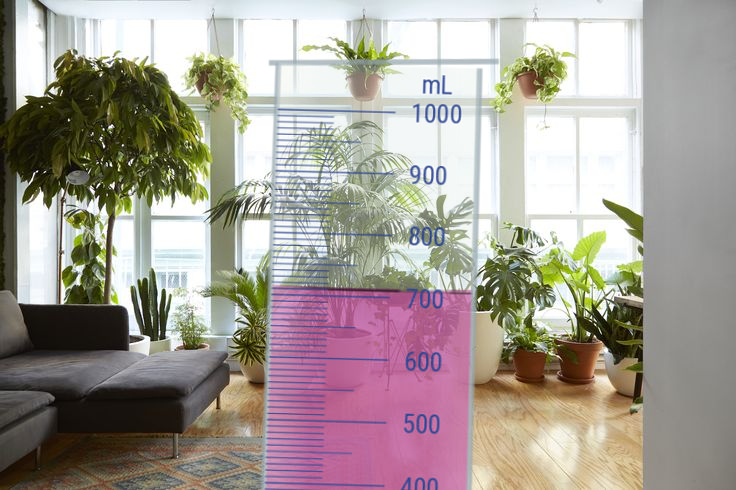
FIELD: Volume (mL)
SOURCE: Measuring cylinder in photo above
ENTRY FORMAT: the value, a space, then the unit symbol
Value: 710 mL
